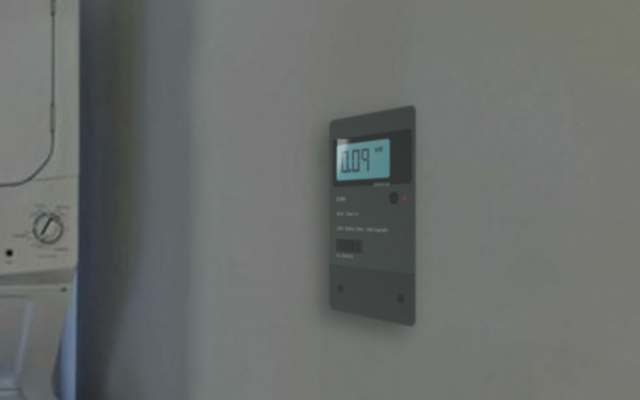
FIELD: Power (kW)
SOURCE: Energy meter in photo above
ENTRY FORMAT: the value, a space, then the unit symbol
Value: 0.09 kW
